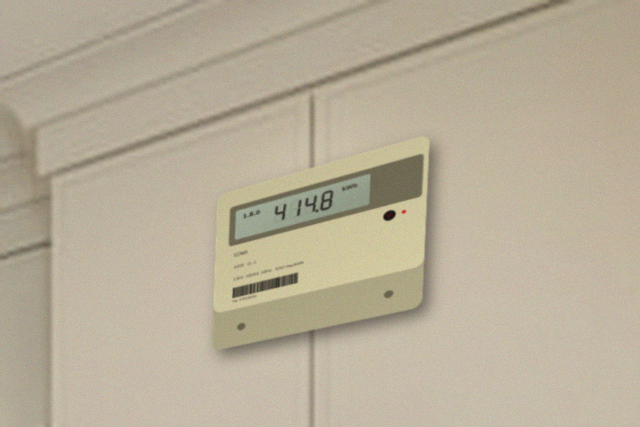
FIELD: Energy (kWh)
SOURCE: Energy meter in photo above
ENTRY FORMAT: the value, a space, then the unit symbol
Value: 414.8 kWh
